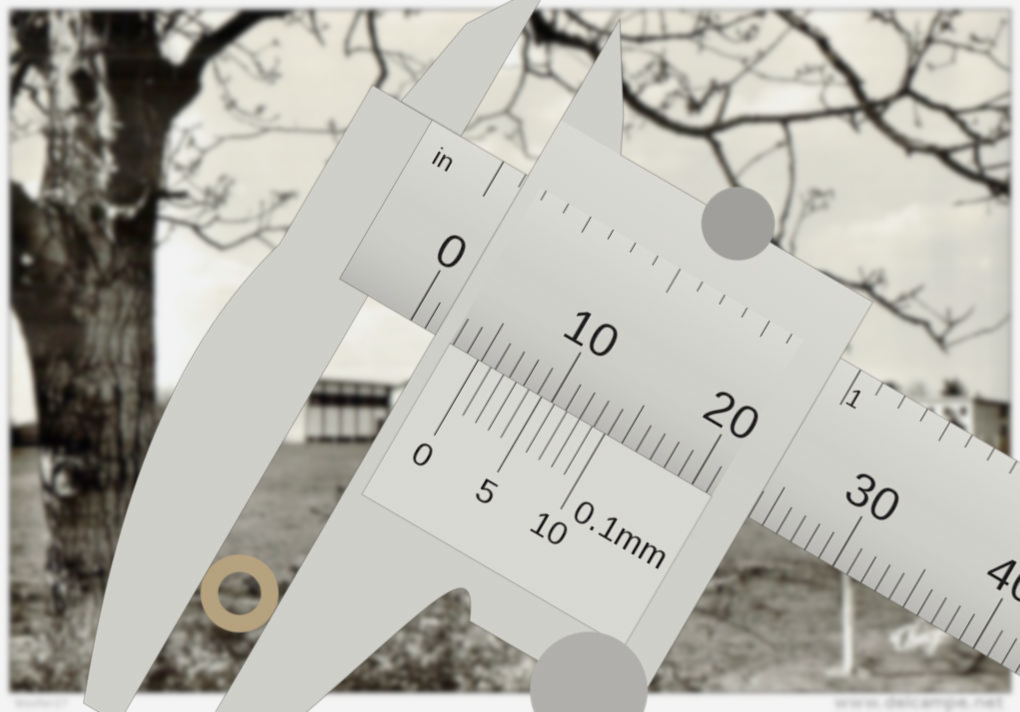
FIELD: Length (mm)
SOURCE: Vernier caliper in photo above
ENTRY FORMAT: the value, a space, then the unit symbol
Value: 4.8 mm
